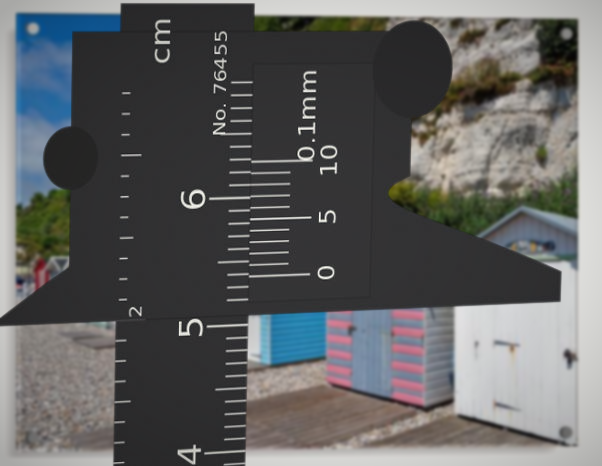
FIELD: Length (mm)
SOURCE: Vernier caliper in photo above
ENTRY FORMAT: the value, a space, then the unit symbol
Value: 53.8 mm
